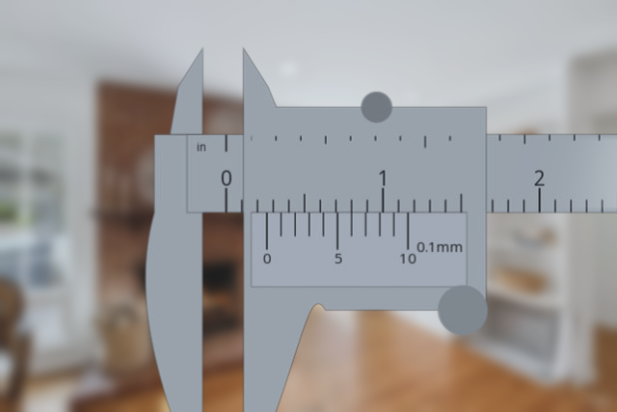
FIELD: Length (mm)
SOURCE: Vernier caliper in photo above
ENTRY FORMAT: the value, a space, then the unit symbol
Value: 2.6 mm
